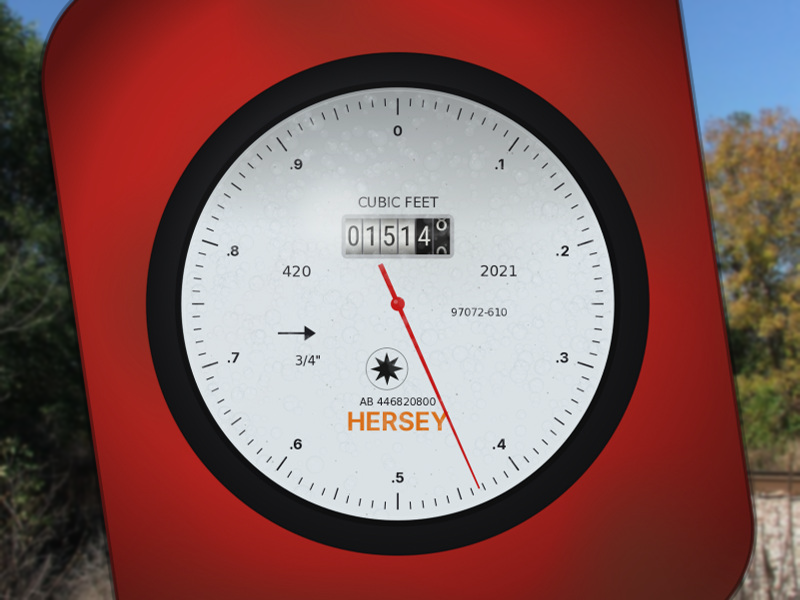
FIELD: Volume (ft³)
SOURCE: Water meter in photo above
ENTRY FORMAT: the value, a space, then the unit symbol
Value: 15148.43 ft³
